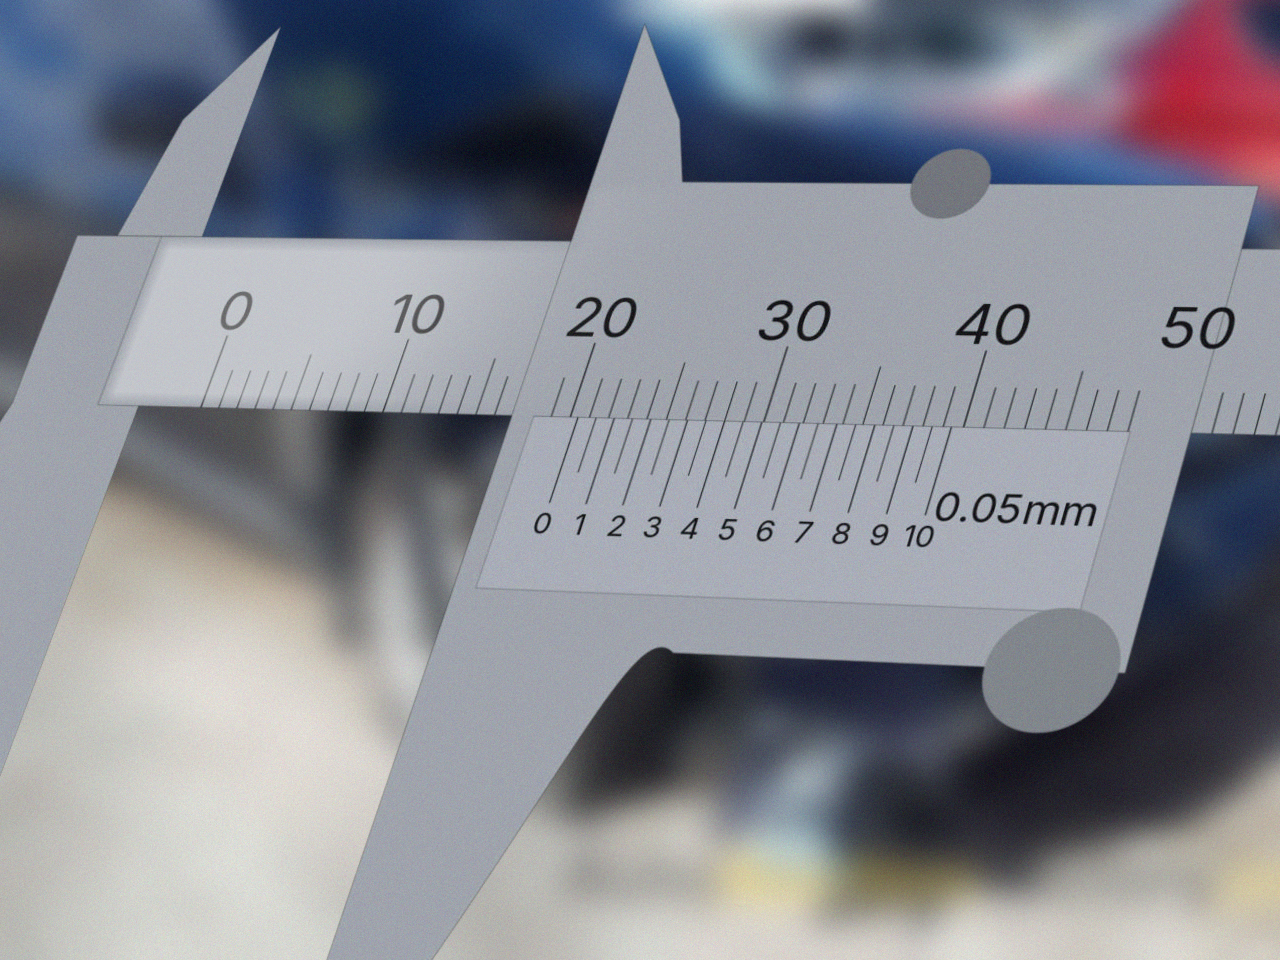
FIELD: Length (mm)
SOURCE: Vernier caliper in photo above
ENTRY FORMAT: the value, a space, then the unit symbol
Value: 20.4 mm
